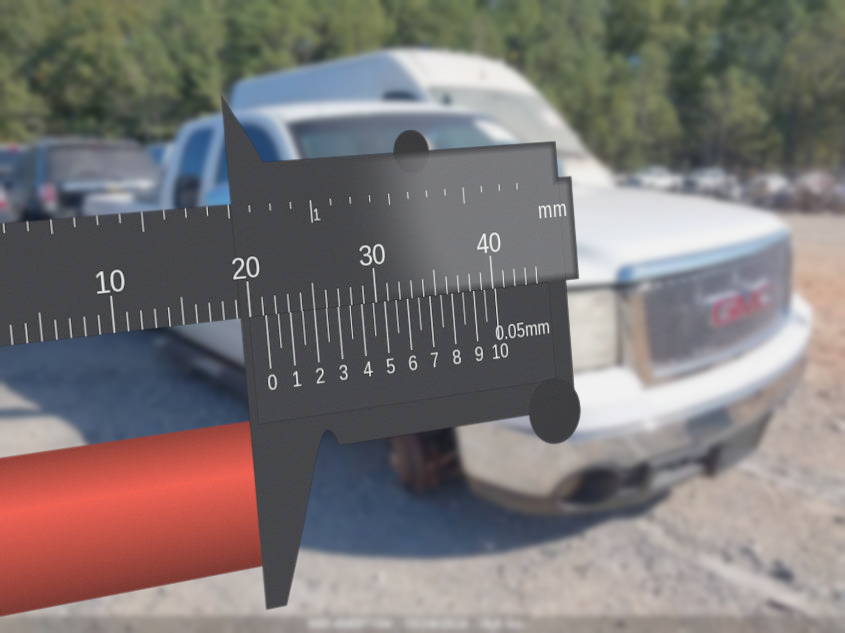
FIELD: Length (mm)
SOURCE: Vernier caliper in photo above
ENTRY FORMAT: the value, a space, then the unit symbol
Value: 21.2 mm
